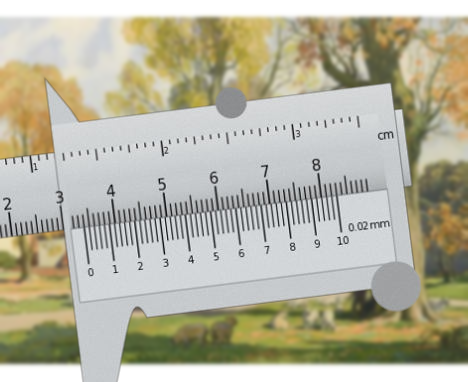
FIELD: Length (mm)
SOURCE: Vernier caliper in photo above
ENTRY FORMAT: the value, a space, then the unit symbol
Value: 34.0 mm
